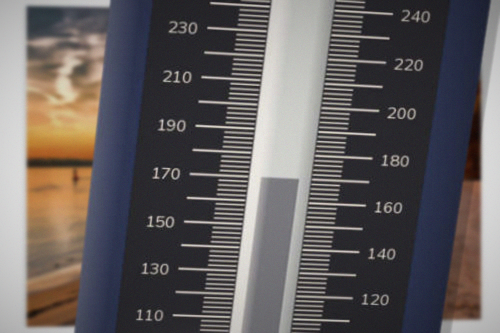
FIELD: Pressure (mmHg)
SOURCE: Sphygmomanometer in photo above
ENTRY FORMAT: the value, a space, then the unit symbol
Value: 170 mmHg
